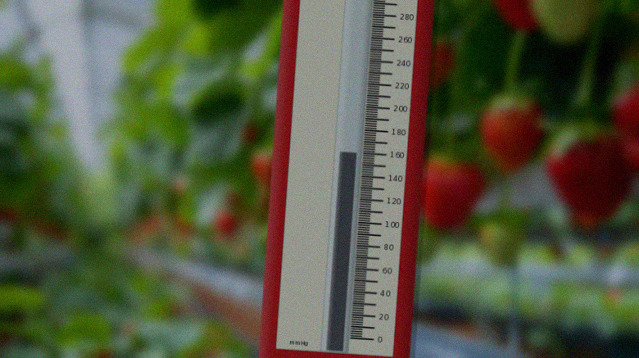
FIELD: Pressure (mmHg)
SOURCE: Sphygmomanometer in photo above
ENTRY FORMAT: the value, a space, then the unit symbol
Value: 160 mmHg
